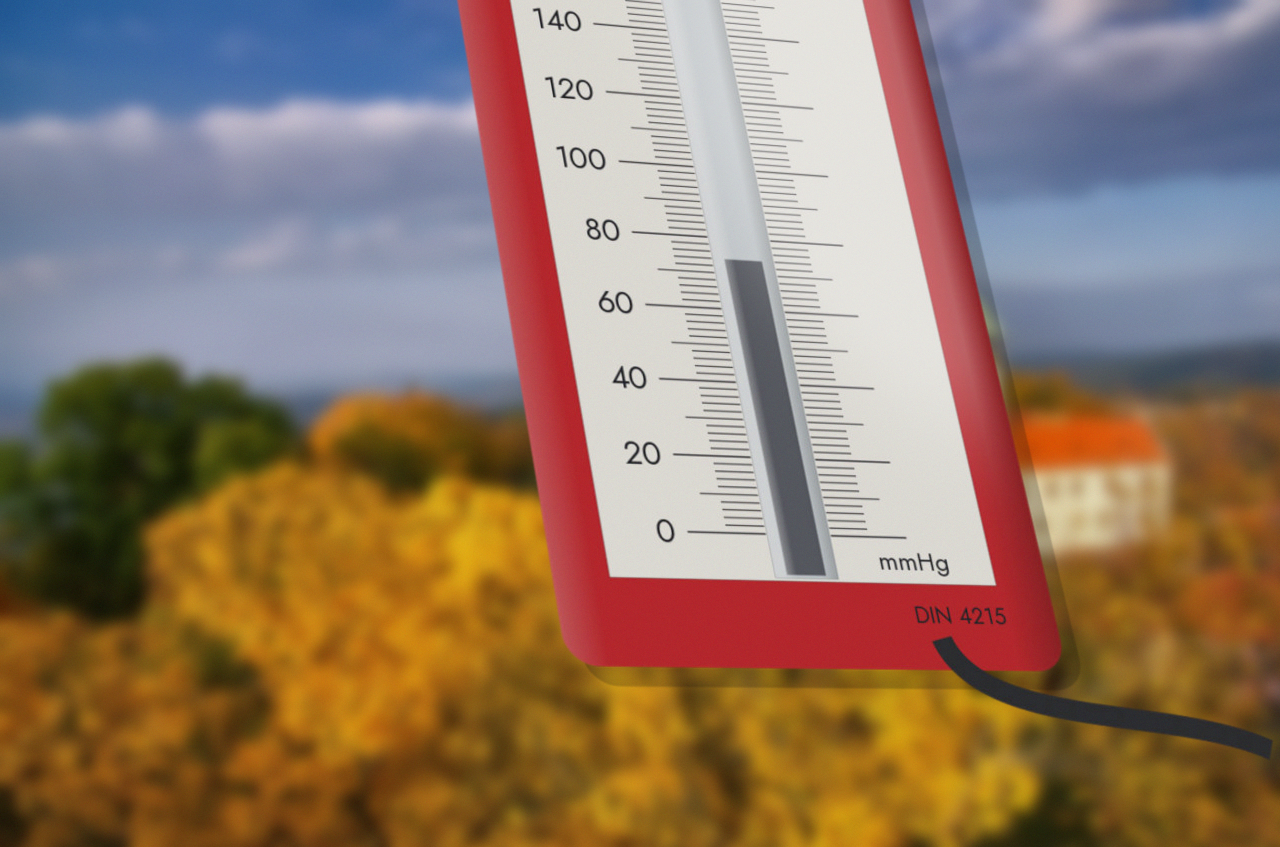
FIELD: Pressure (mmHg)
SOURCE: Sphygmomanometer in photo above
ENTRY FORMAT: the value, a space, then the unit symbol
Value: 74 mmHg
